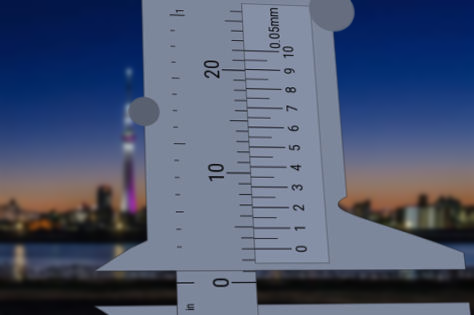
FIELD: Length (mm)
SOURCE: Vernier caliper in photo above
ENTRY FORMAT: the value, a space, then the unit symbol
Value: 3.0 mm
